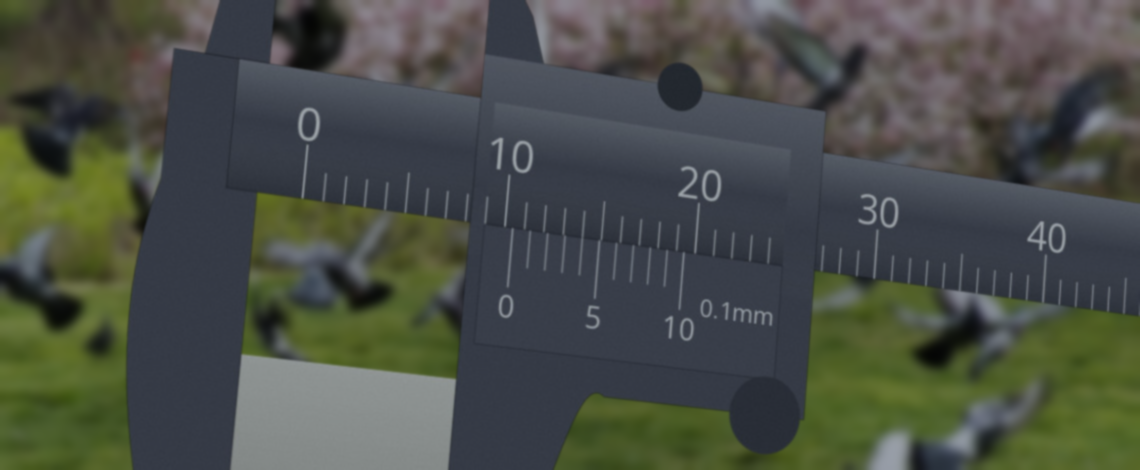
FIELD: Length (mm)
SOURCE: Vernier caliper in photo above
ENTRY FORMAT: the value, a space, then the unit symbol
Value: 10.4 mm
